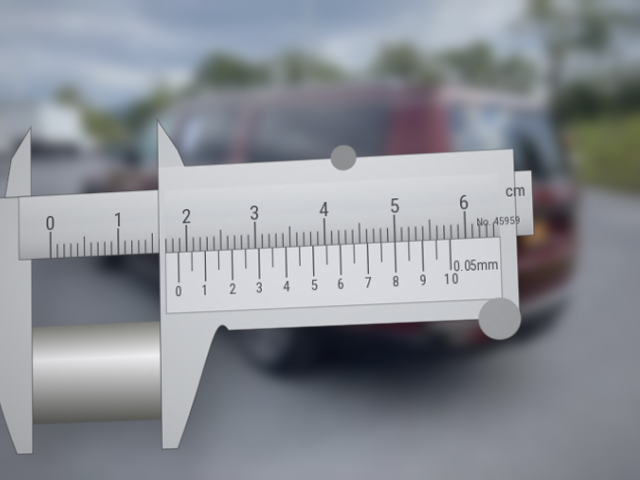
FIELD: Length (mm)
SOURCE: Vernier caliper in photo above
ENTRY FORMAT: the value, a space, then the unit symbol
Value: 18.8 mm
